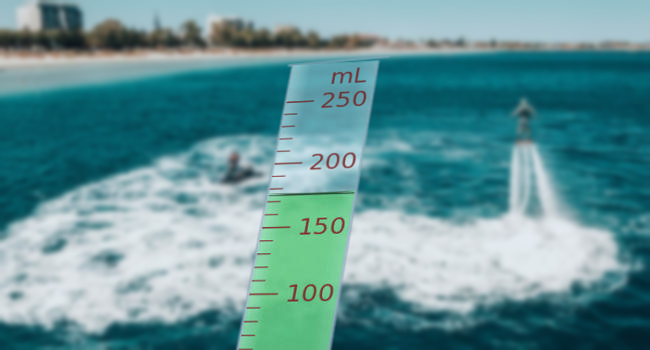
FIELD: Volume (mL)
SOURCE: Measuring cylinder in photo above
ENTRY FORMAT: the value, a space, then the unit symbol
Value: 175 mL
